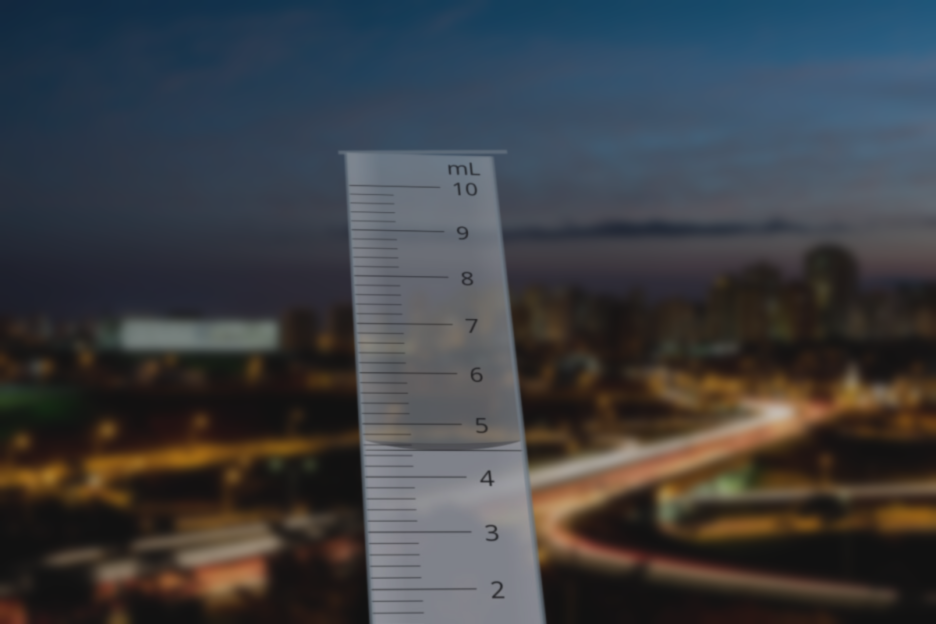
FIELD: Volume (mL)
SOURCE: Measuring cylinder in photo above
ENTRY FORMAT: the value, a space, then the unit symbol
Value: 4.5 mL
